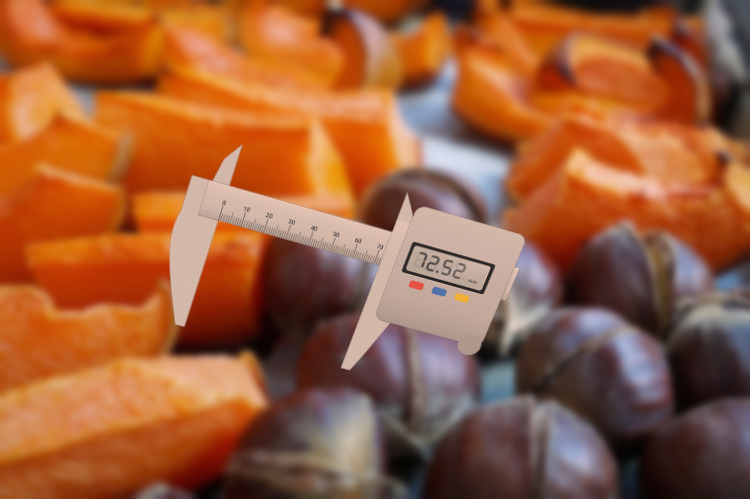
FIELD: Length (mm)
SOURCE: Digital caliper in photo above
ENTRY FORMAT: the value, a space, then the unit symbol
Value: 72.52 mm
